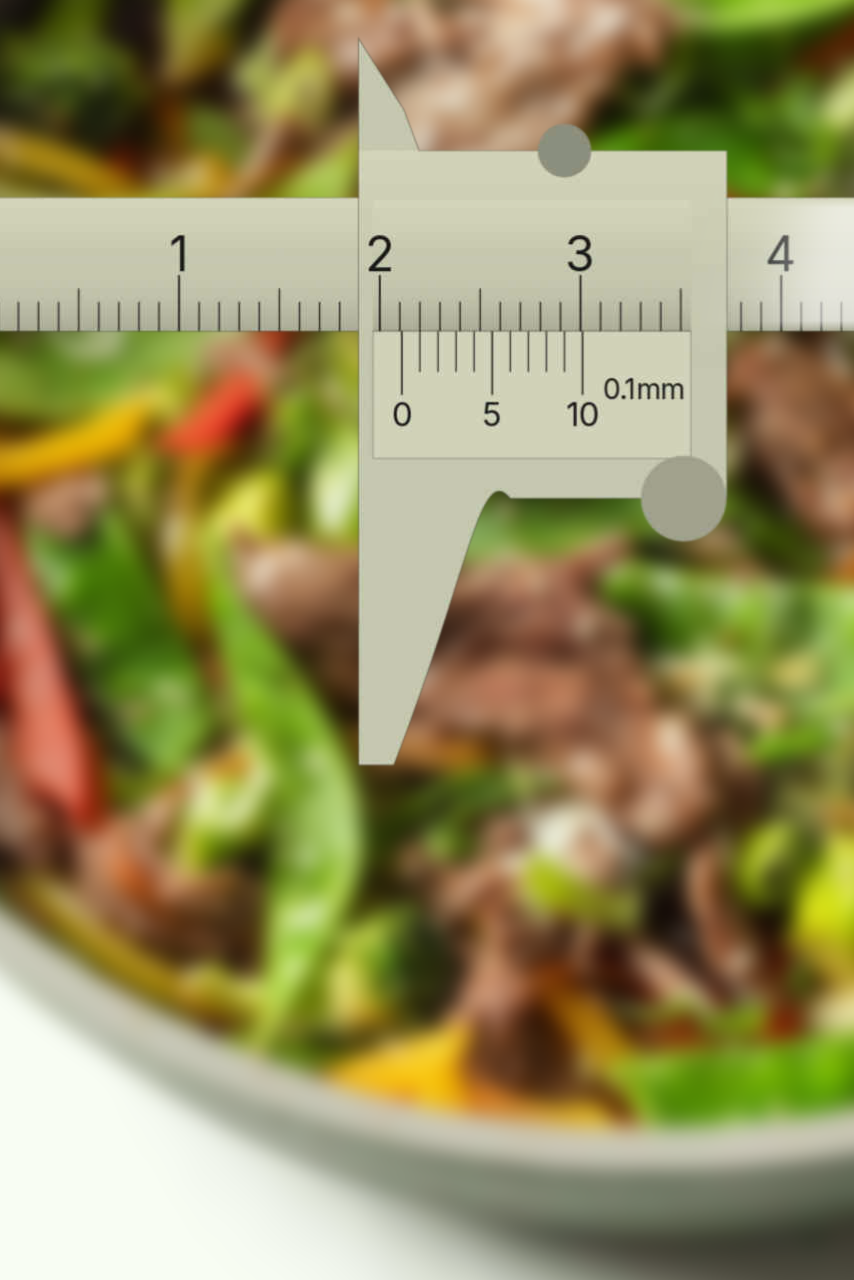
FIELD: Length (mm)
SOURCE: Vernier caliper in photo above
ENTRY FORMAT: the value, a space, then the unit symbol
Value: 21.1 mm
